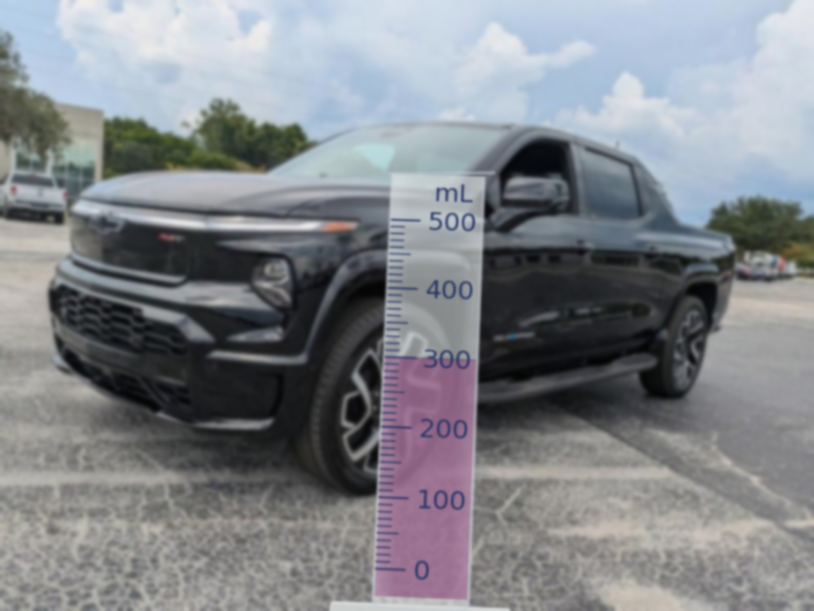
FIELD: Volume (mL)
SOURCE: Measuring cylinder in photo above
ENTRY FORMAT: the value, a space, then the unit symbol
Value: 300 mL
